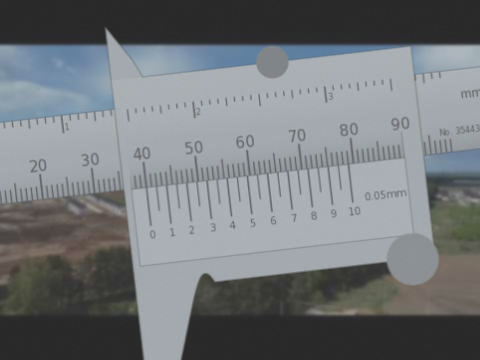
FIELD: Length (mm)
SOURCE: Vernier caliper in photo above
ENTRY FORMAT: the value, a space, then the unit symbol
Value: 40.0 mm
